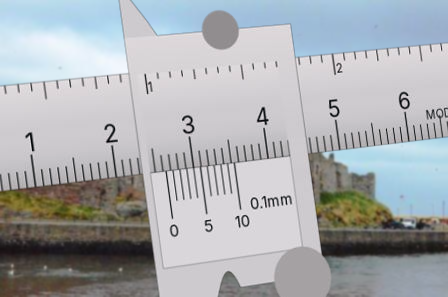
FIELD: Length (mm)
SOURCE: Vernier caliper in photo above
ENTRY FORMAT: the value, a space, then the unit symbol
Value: 26.4 mm
